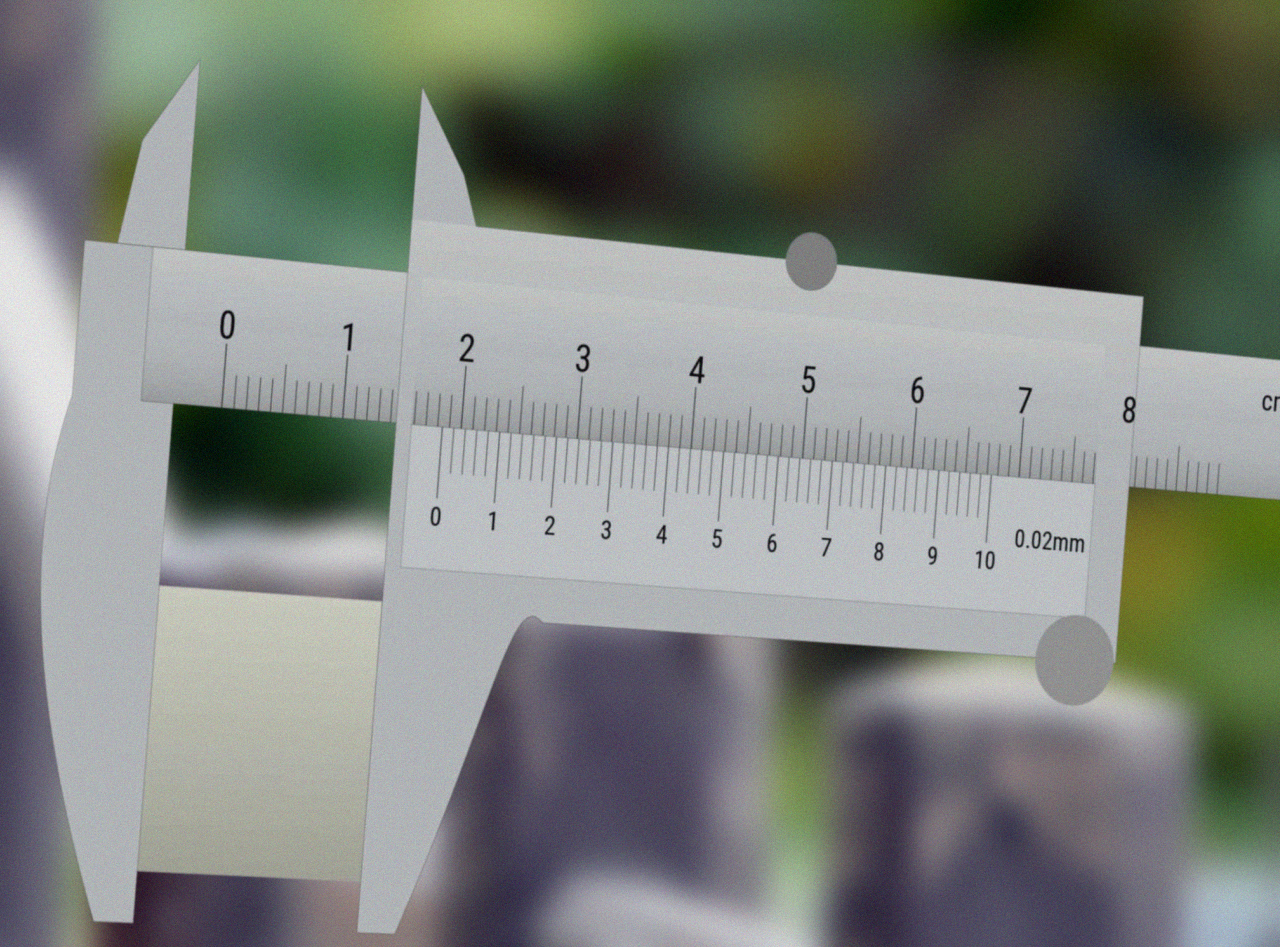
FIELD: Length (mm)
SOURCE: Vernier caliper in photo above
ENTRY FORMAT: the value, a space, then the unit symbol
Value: 18.4 mm
